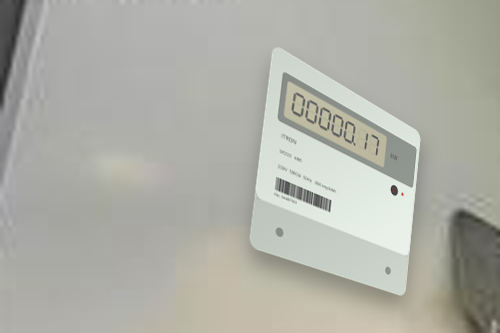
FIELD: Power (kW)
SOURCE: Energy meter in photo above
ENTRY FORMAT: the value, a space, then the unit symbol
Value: 0.17 kW
